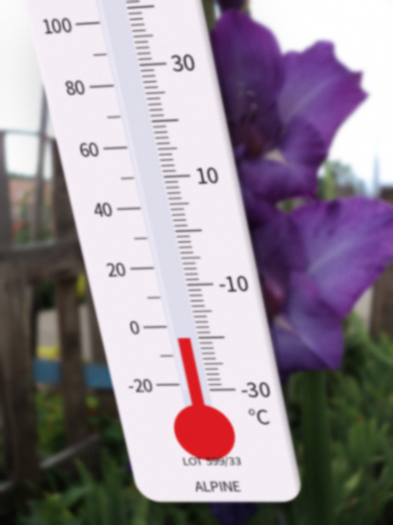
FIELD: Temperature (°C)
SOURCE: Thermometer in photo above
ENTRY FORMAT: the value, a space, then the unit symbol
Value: -20 °C
